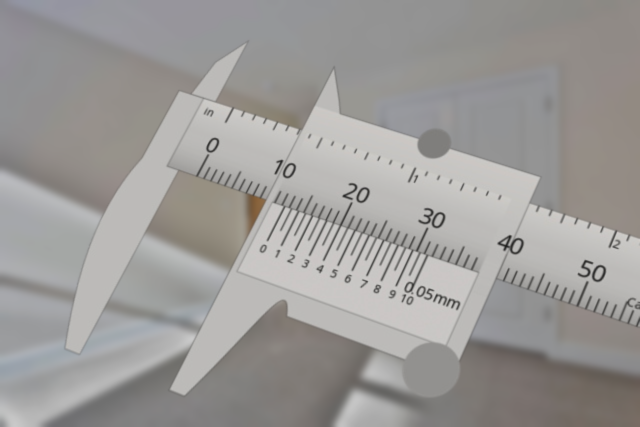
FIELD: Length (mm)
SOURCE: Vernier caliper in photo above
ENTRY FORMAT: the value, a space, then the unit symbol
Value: 12.4 mm
